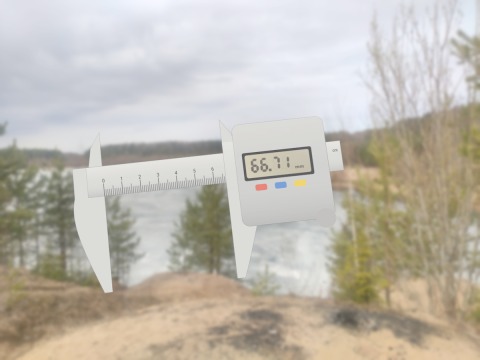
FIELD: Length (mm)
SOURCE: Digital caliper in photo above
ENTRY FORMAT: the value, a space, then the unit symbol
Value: 66.71 mm
